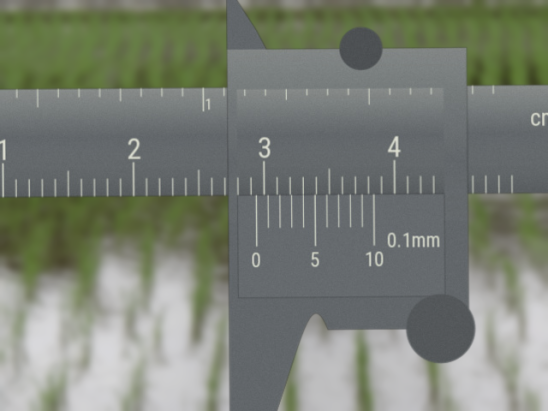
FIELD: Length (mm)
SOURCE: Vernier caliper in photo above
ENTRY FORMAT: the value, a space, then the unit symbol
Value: 29.4 mm
